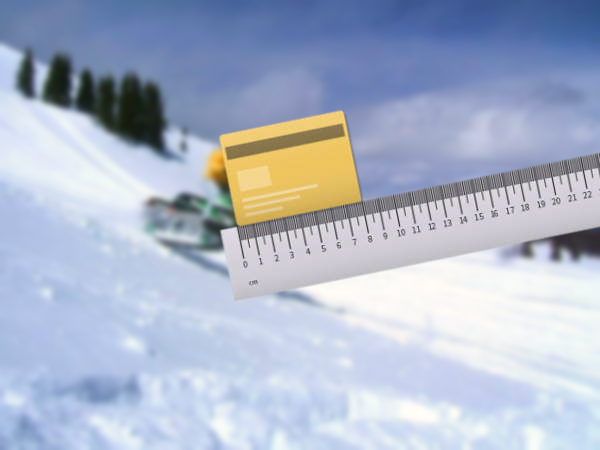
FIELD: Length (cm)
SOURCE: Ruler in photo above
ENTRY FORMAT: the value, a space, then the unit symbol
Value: 8 cm
